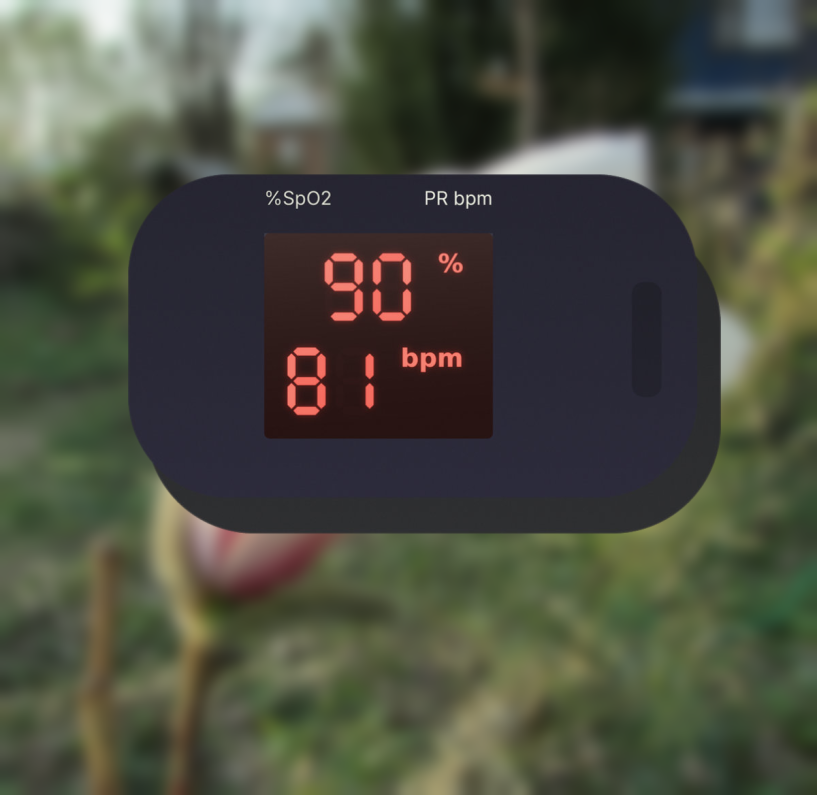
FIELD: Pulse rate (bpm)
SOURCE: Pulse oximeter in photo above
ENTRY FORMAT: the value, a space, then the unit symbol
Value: 81 bpm
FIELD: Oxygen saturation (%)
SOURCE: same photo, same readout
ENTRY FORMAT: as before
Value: 90 %
